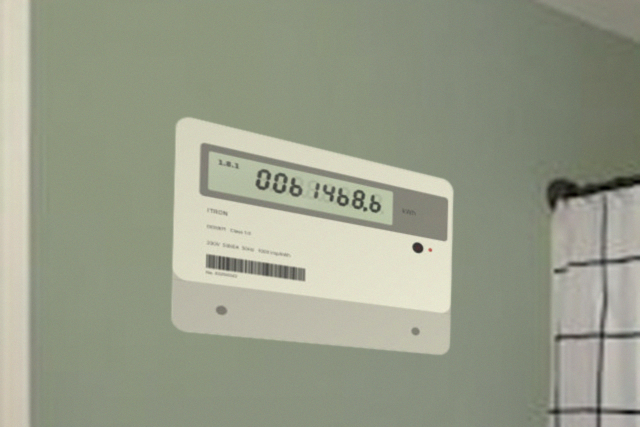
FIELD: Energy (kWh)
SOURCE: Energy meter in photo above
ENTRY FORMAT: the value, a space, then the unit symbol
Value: 61468.6 kWh
